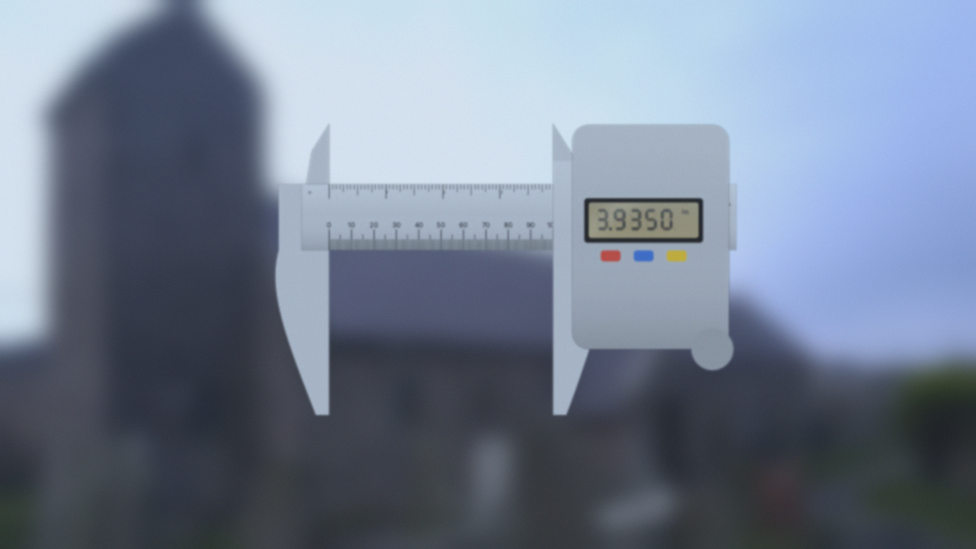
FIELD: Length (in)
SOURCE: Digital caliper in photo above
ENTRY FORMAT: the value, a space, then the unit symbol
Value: 3.9350 in
